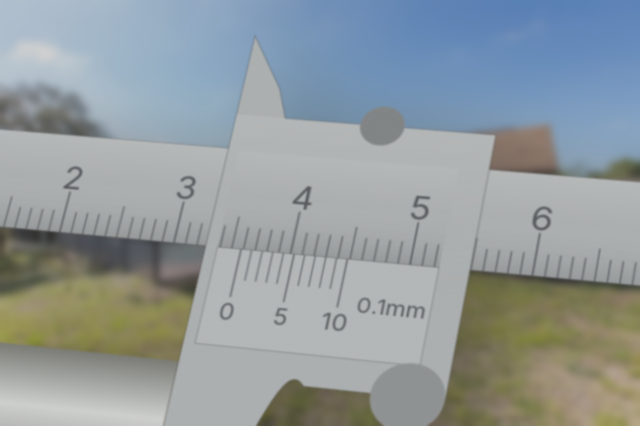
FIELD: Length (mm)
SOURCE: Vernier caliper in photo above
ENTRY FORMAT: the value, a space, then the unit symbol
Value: 35.8 mm
